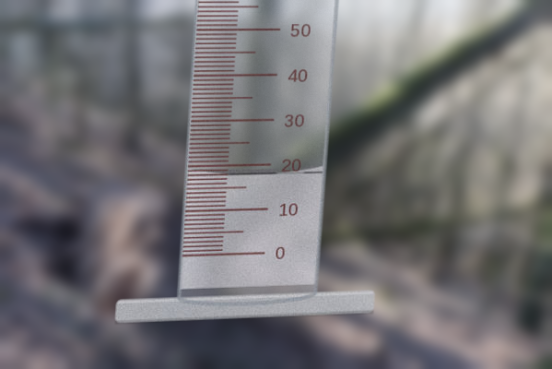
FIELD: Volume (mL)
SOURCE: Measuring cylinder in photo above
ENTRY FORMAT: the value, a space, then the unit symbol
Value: 18 mL
